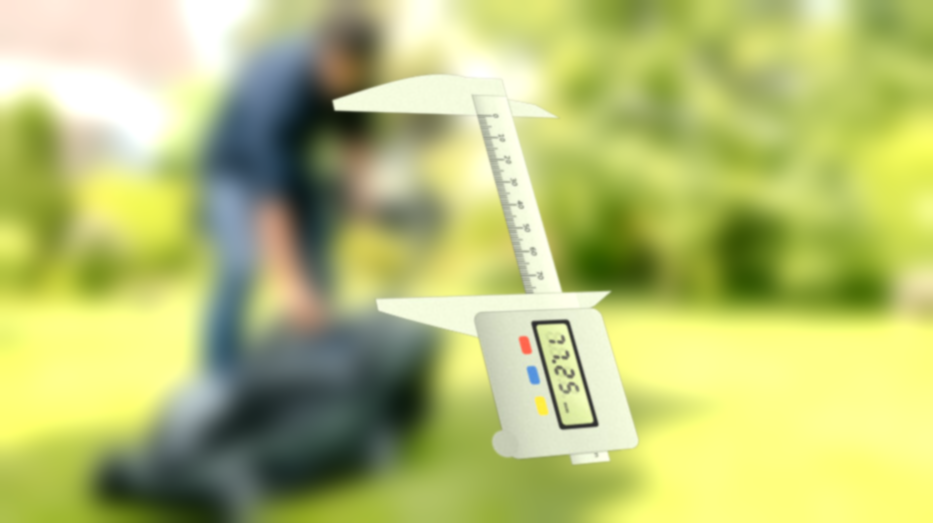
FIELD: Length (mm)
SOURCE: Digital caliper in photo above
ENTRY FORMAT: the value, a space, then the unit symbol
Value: 77.25 mm
